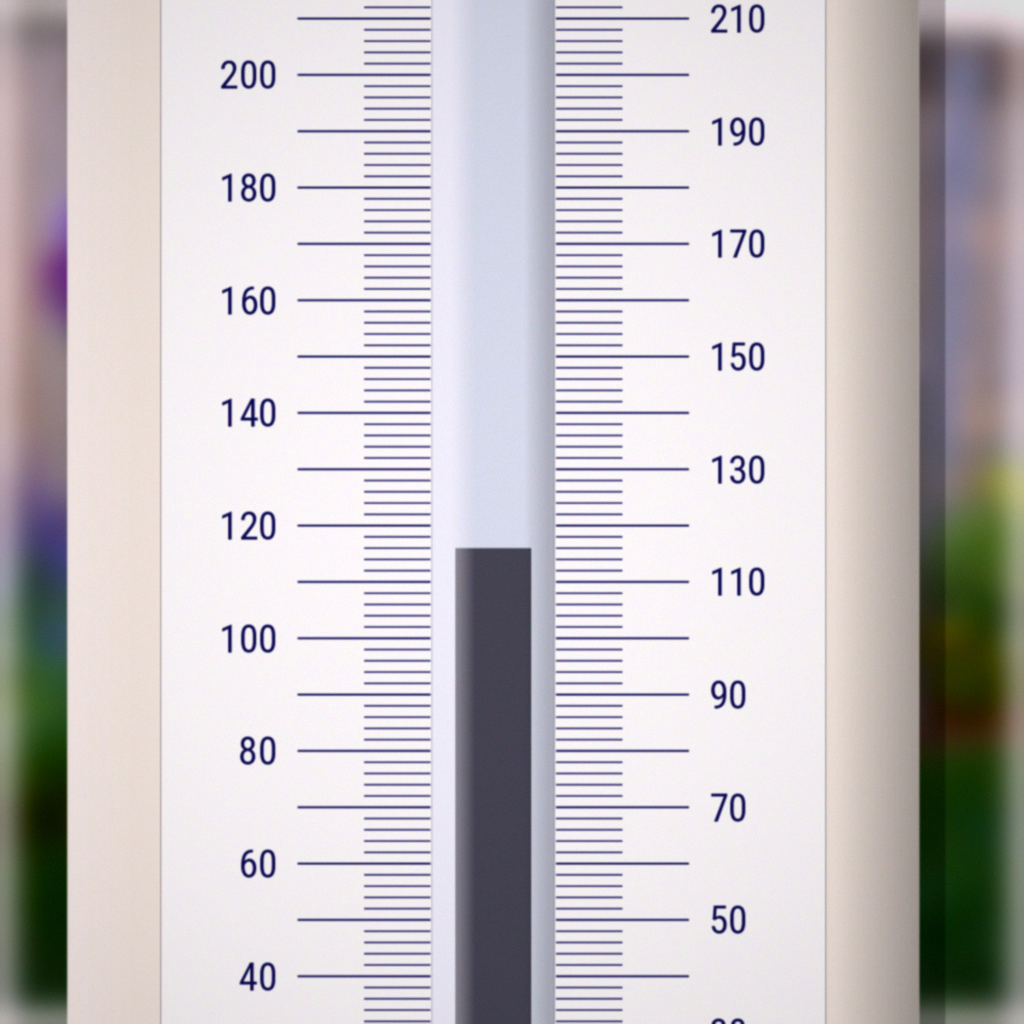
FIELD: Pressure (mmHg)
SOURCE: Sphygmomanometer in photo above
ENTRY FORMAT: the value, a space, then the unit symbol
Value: 116 mmHg
